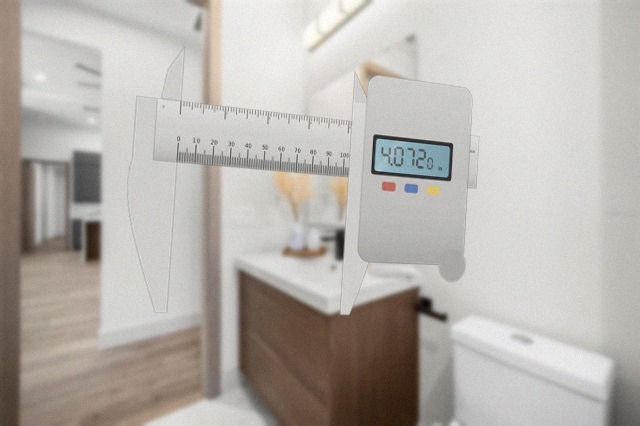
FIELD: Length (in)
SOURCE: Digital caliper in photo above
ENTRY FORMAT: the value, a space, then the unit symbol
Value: 4.0720 in
